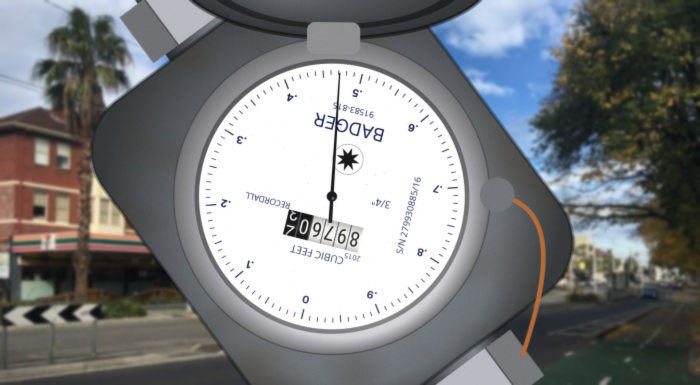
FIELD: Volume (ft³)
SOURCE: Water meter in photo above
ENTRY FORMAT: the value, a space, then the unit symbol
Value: 897602.47 ft³
